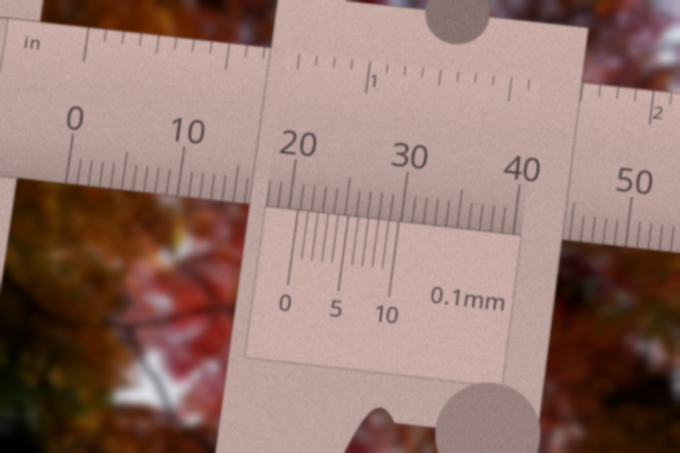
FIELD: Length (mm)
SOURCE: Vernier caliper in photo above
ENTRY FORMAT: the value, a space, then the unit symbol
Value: 20.8 mm
